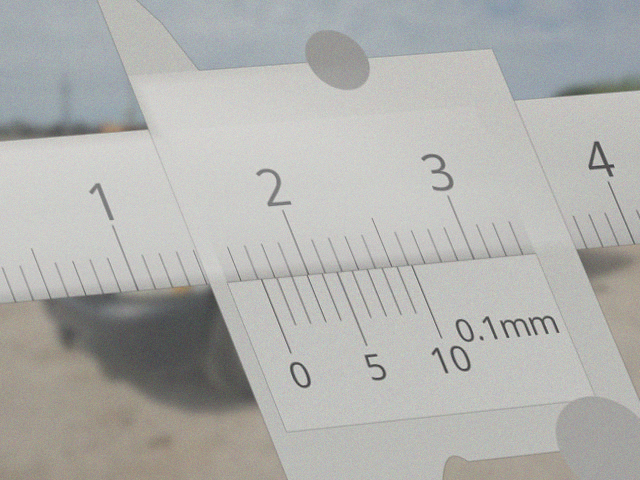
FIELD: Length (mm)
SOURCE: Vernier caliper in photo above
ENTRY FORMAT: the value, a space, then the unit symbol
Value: 17.2 mm
